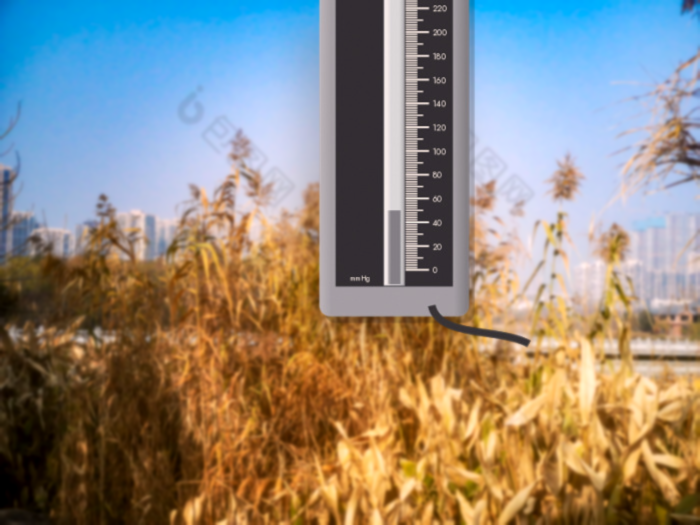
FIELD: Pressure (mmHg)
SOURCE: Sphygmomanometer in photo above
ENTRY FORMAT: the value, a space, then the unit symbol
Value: 50 mmHg
